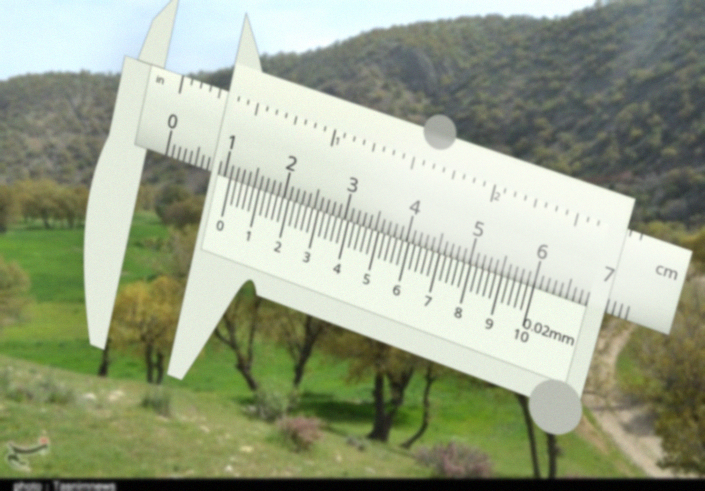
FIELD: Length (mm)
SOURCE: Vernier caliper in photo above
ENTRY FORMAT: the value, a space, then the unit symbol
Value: 11.0 mm
